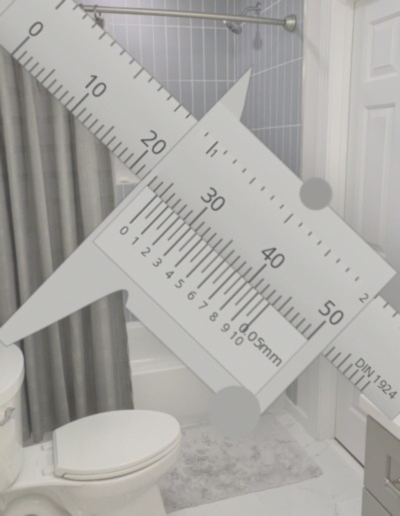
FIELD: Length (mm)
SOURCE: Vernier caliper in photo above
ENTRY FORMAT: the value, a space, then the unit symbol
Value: 24.6 mm
